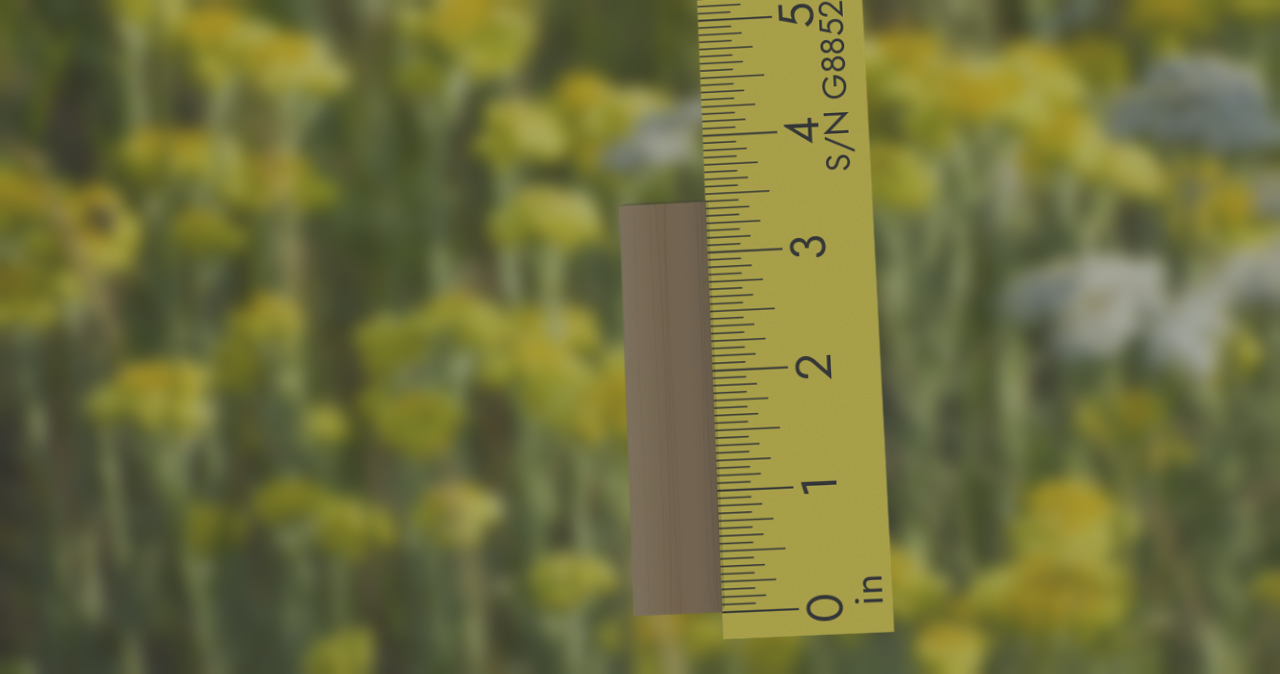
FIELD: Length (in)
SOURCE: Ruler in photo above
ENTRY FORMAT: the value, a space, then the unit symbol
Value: 3.4375 in
